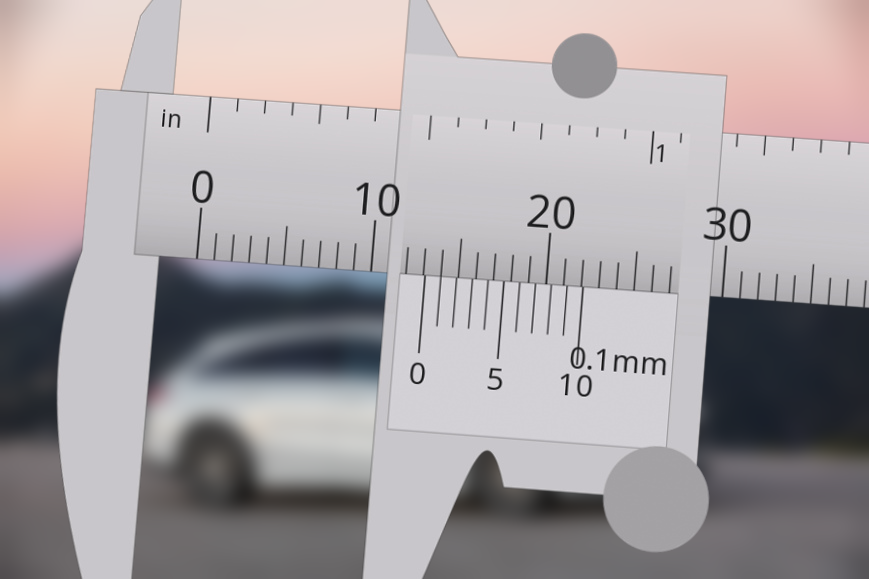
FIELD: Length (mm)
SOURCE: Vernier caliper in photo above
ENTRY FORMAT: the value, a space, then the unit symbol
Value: 13.1 mm
